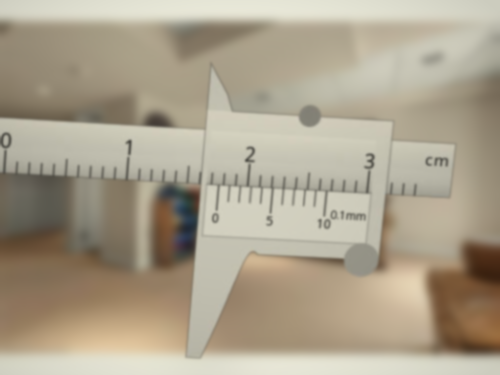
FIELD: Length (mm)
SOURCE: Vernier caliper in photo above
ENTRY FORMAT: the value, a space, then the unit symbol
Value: 17.6 mm
